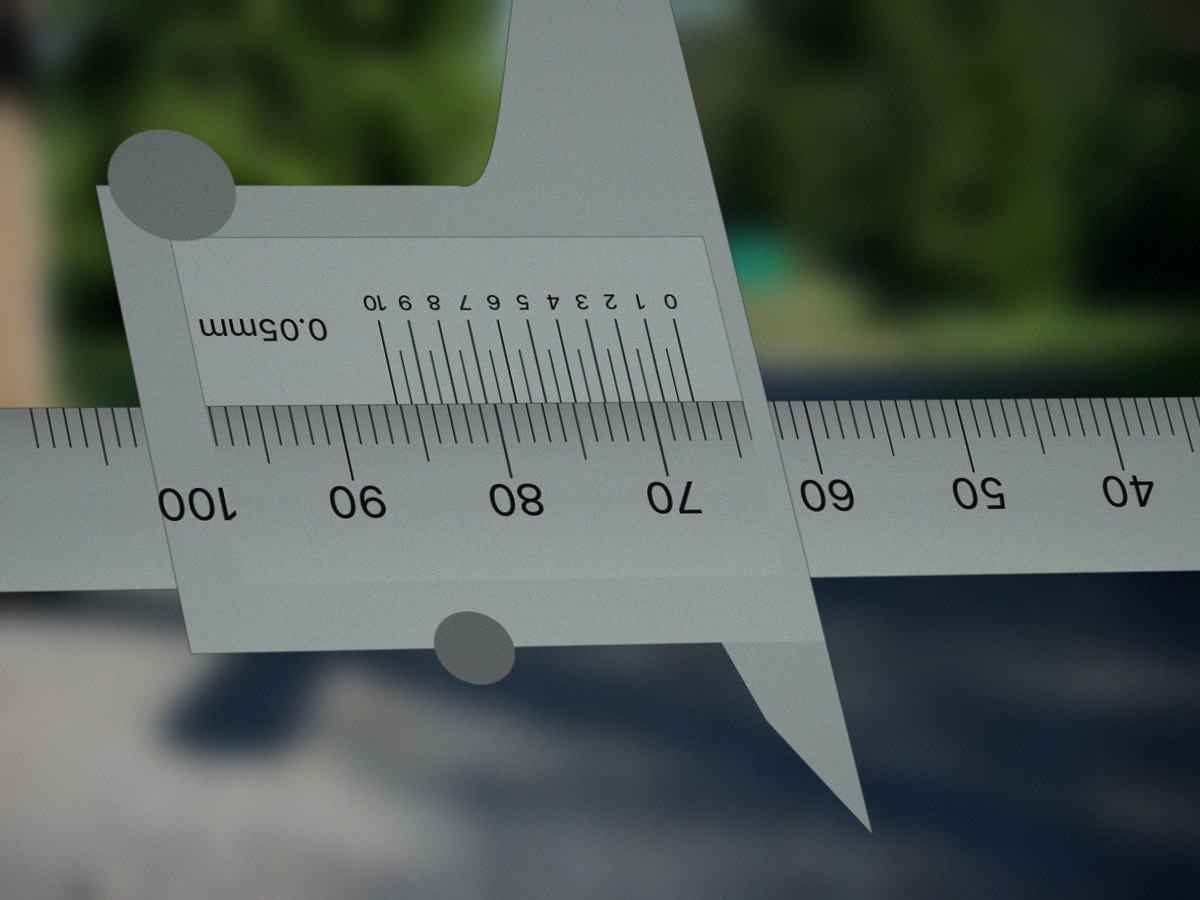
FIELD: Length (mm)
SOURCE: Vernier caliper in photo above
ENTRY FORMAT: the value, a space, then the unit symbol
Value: 67.2 mm
